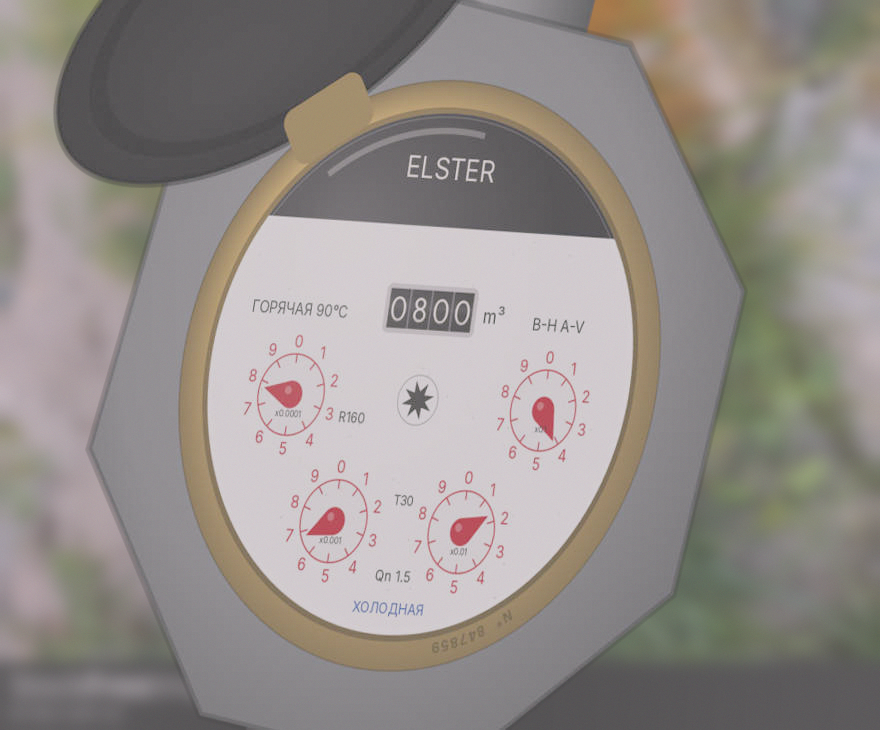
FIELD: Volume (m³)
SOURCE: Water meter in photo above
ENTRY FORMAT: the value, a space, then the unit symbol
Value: 800.4167 m³
